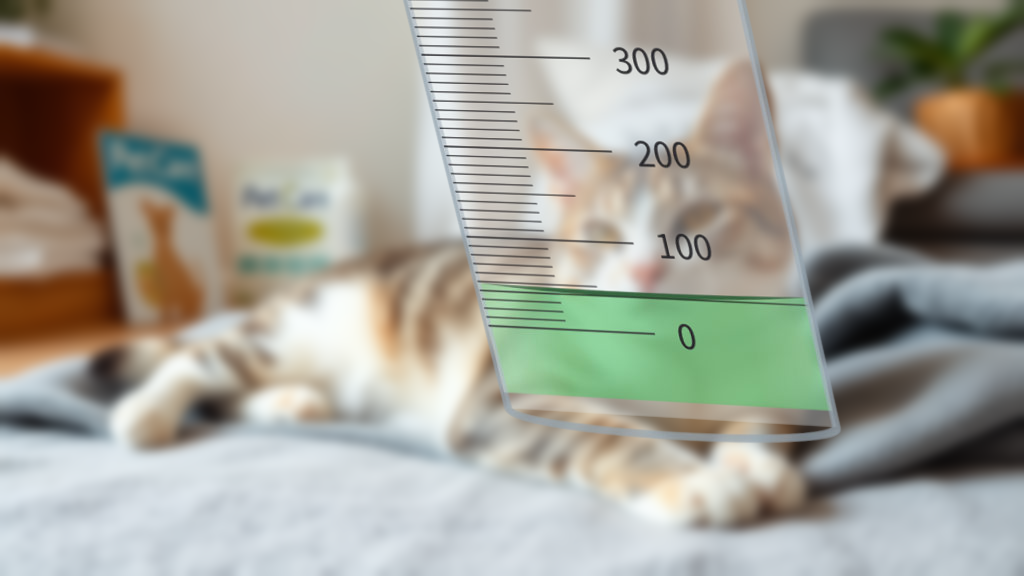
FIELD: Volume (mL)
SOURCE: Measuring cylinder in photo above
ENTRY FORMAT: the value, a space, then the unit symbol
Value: 40 mL
